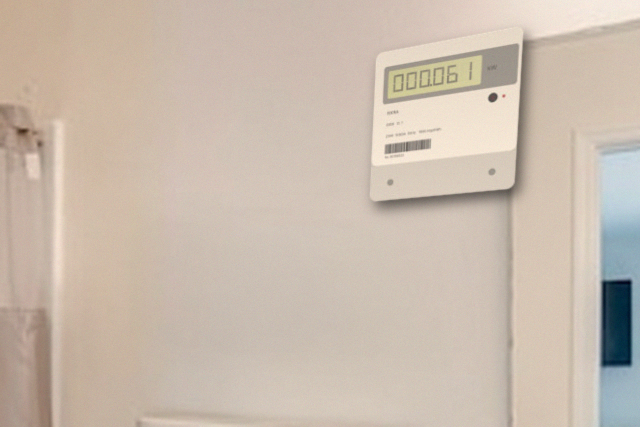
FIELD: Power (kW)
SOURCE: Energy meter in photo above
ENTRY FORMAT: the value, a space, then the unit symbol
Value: 0.061 kW
